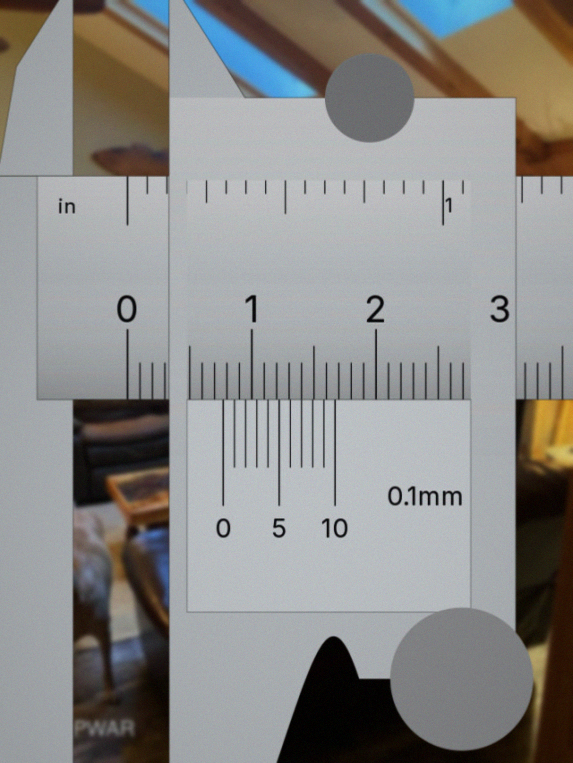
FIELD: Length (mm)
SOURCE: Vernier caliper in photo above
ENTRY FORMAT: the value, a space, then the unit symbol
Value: 7.7 mm
